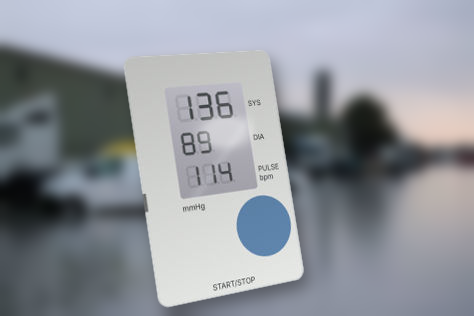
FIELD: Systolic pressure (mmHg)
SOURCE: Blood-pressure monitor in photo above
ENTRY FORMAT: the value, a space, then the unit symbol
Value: 136 mmHg
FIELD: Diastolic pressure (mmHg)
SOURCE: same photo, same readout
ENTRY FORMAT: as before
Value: 89 mmHg
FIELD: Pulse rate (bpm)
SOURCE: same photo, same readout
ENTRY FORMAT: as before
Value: 114 bpm
